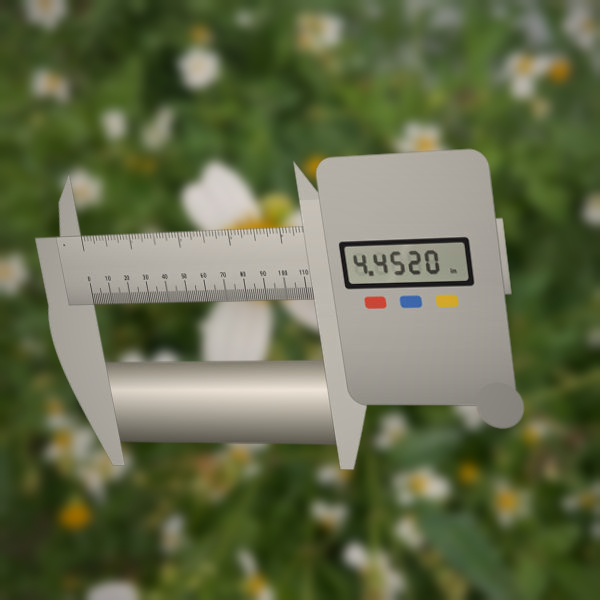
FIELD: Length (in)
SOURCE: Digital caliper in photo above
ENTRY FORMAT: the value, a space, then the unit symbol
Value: 4.4520 in
